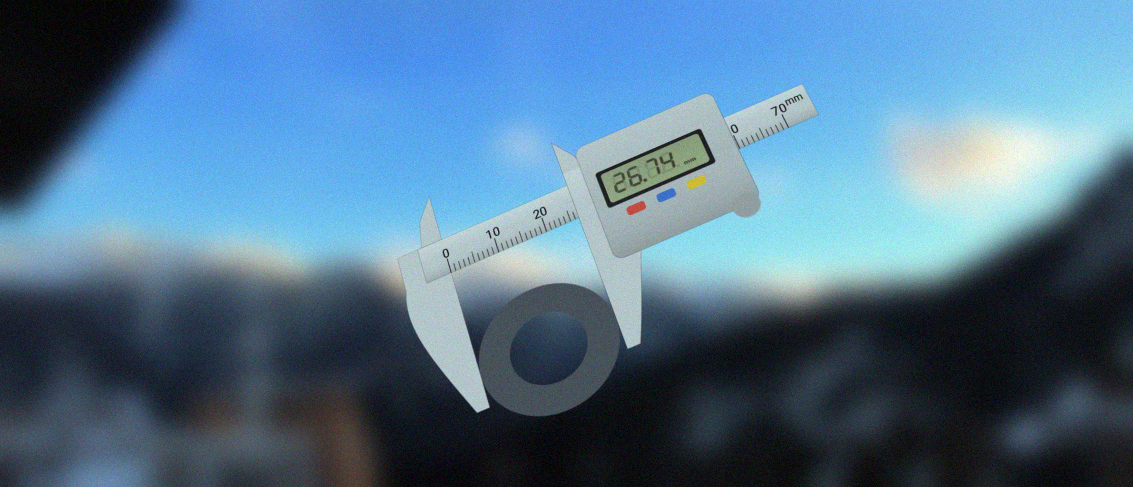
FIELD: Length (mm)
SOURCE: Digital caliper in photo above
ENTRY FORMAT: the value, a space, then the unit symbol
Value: 26.74 mm
